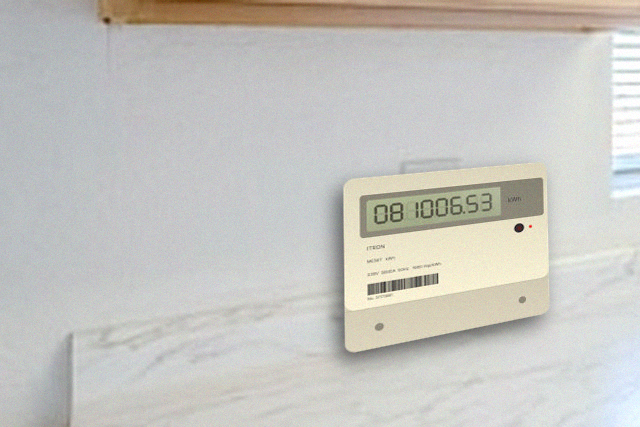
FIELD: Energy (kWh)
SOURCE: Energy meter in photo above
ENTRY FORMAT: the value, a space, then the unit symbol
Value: 81006.53 kWh
